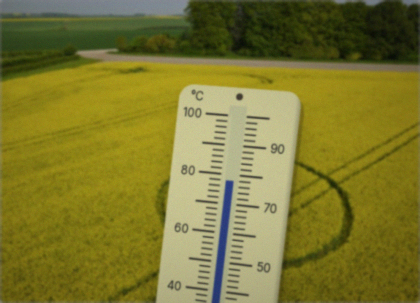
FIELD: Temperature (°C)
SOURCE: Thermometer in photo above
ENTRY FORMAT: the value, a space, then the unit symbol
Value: 78 °C
